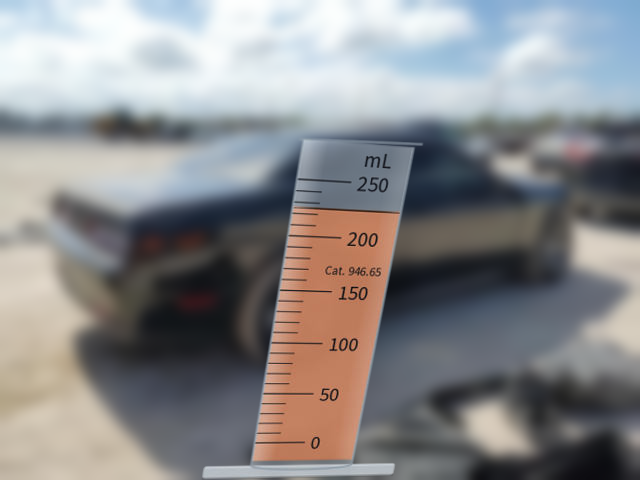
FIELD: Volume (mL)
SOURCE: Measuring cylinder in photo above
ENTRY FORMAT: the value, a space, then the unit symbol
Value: 225 mL
